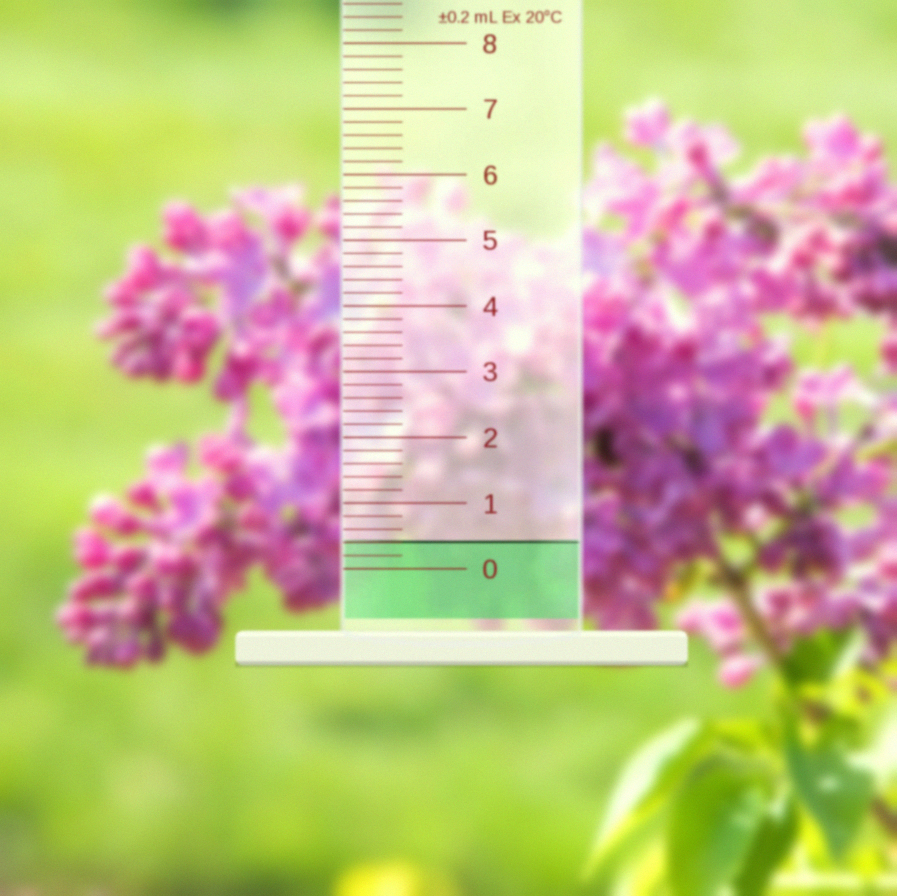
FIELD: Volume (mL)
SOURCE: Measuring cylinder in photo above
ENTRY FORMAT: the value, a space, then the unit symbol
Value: 0.4 mL
